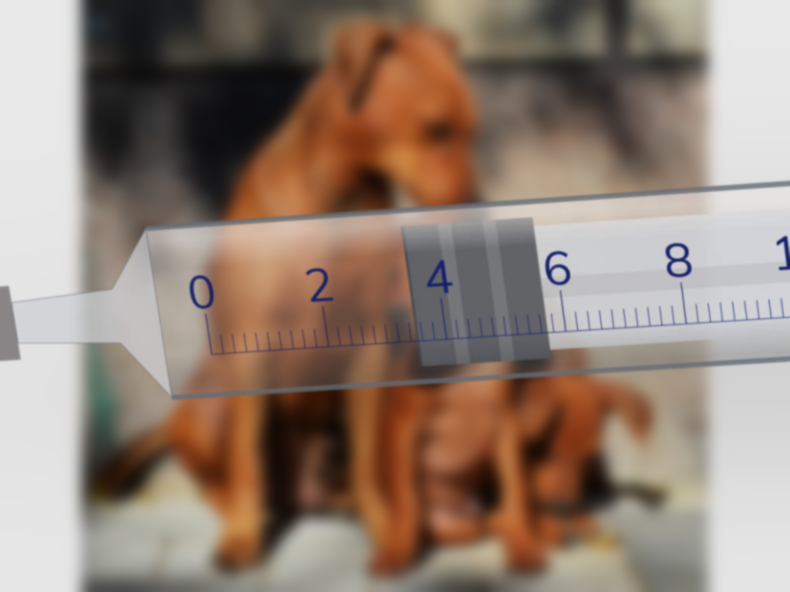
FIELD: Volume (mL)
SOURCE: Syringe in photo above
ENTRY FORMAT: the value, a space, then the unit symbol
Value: 3.5 mL
